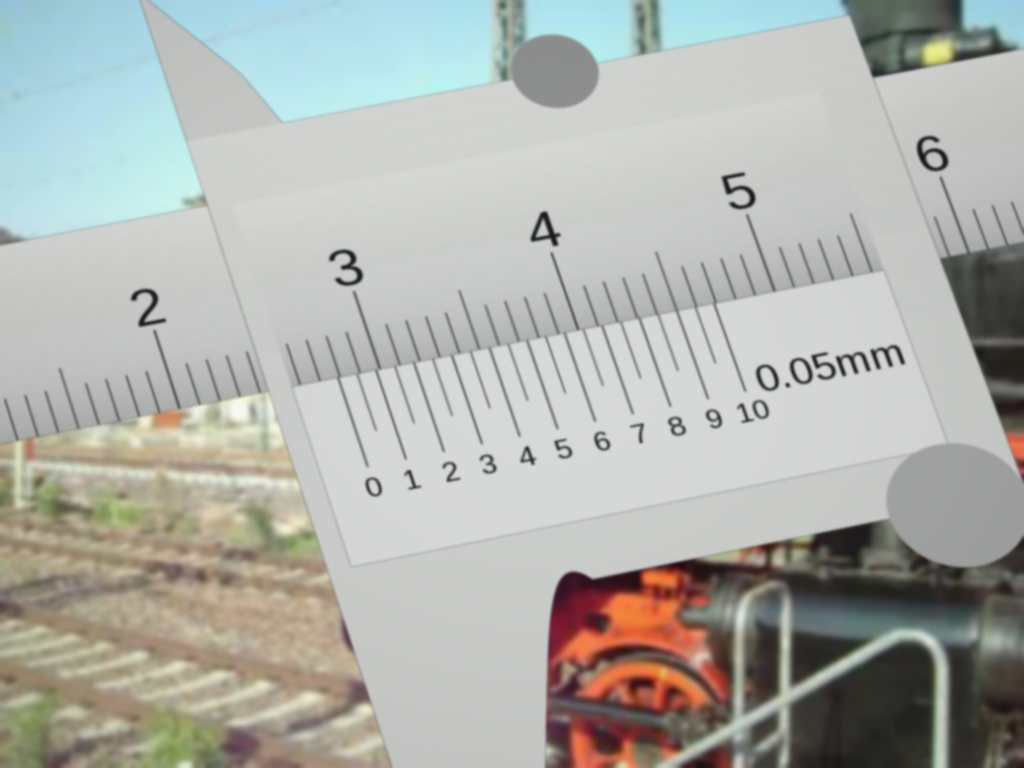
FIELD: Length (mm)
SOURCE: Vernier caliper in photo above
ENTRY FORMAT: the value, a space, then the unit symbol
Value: 27.9 mm
